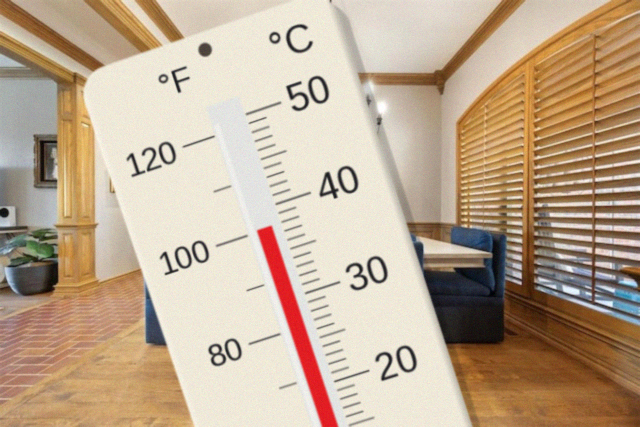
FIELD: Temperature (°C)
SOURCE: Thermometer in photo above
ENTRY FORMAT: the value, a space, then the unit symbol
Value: 38 °C
